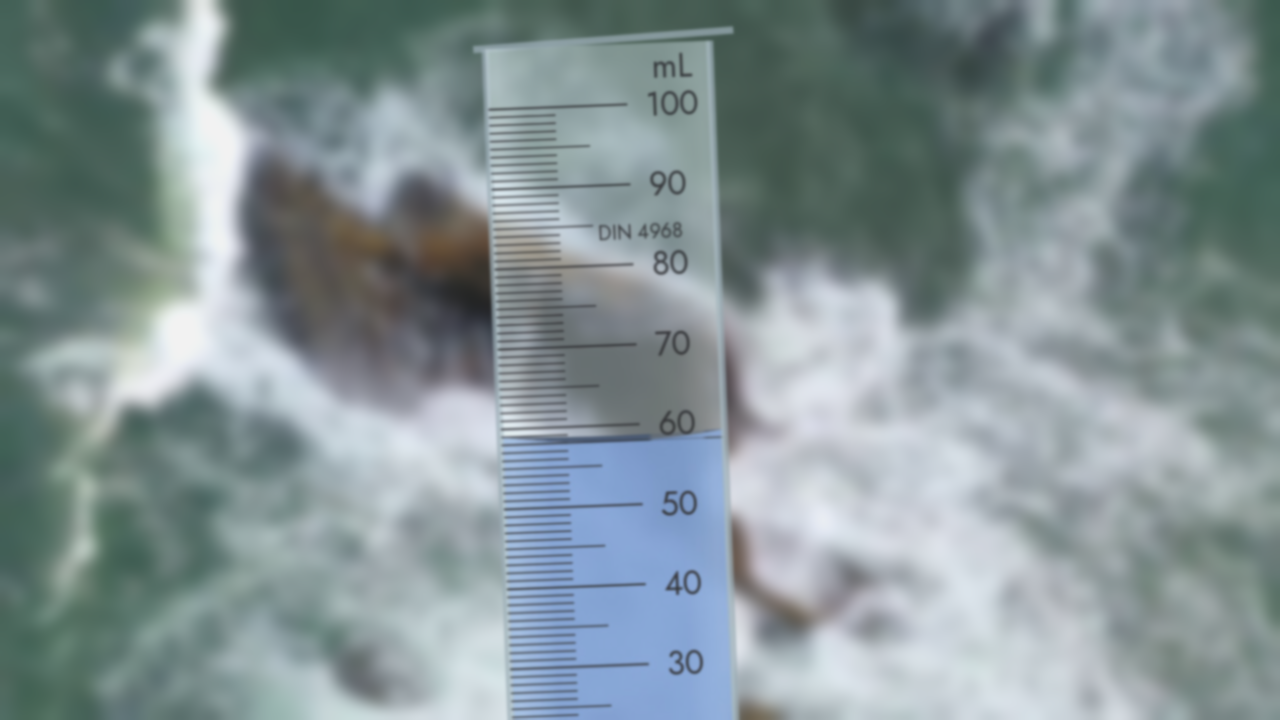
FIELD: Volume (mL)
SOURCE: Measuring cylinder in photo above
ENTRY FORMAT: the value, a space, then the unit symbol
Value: 58 mL
